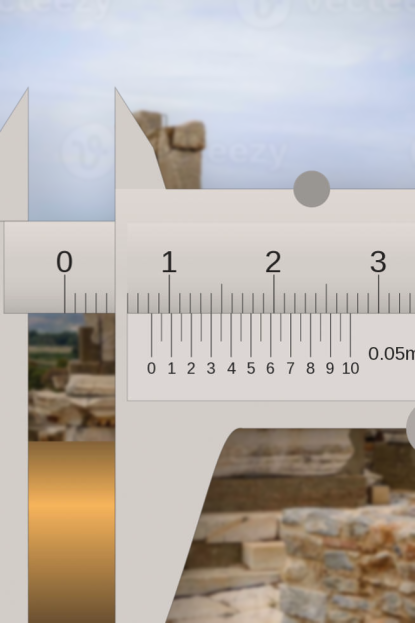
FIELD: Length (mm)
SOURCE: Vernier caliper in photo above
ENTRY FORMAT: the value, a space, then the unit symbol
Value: 8.3 mm
